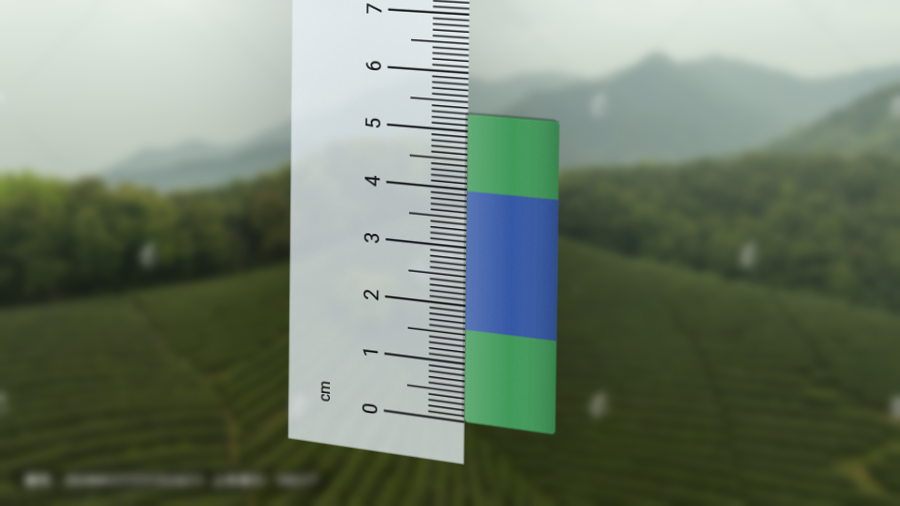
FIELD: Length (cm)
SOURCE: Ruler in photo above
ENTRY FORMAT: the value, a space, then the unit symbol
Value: 5.3 cm
